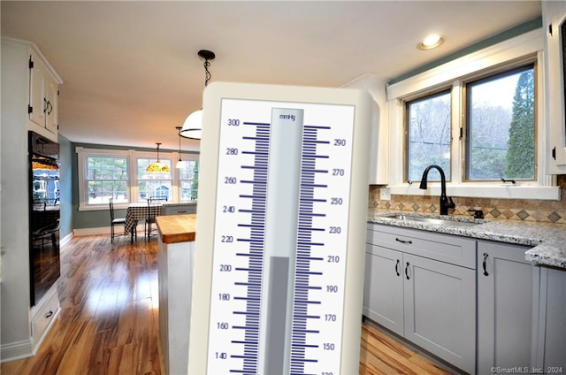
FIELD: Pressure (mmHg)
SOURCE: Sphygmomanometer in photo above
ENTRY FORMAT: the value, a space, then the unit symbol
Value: 210 mmHg
